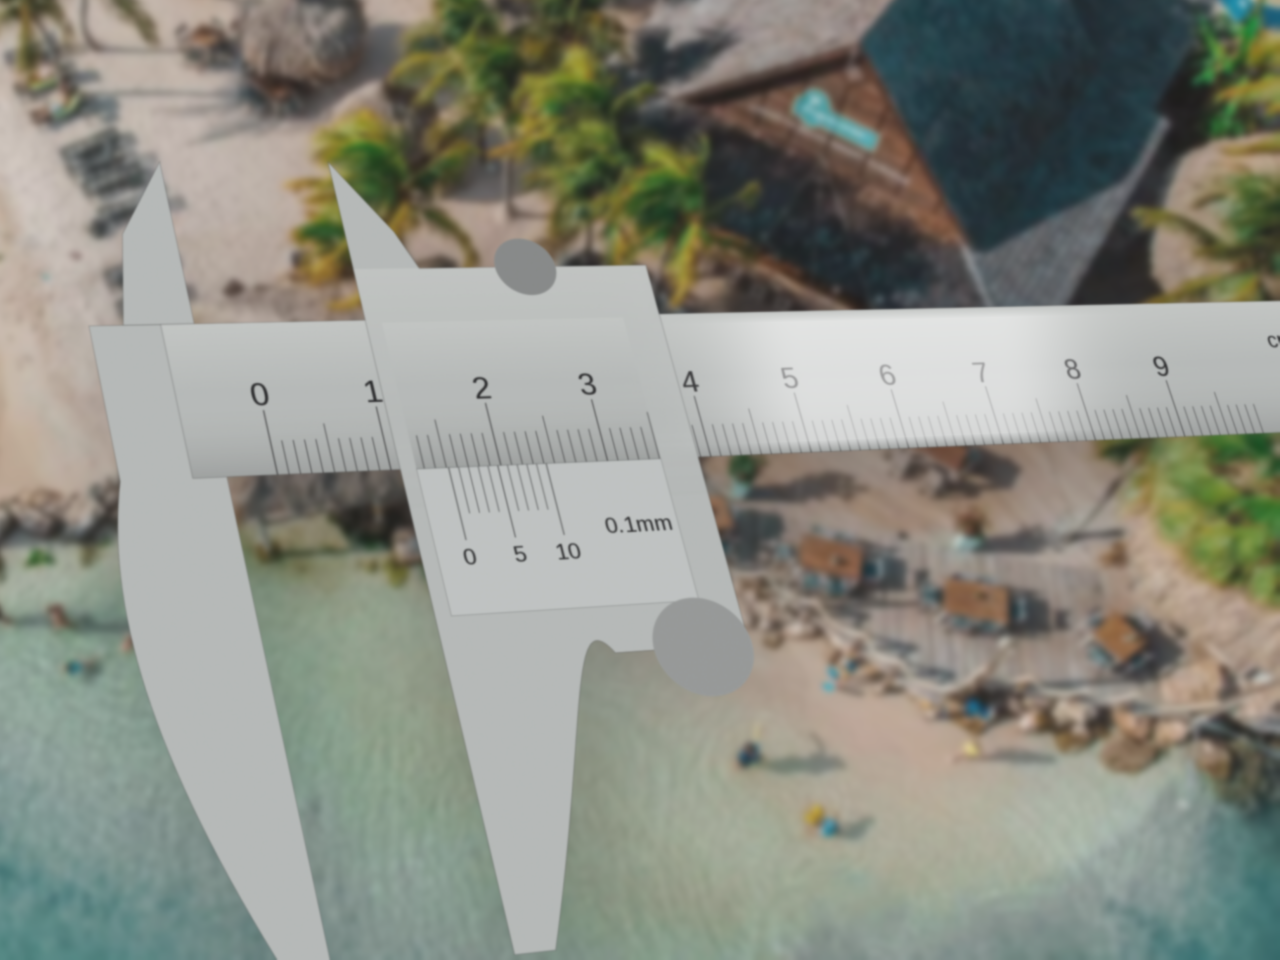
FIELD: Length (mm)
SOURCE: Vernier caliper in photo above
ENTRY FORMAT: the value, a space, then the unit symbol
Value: 15.2 mm
